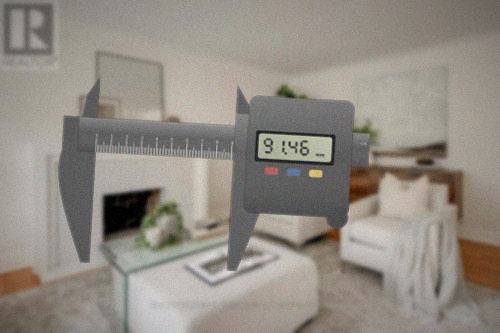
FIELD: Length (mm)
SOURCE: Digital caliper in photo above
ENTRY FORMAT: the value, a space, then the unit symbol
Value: 91.46 mm
